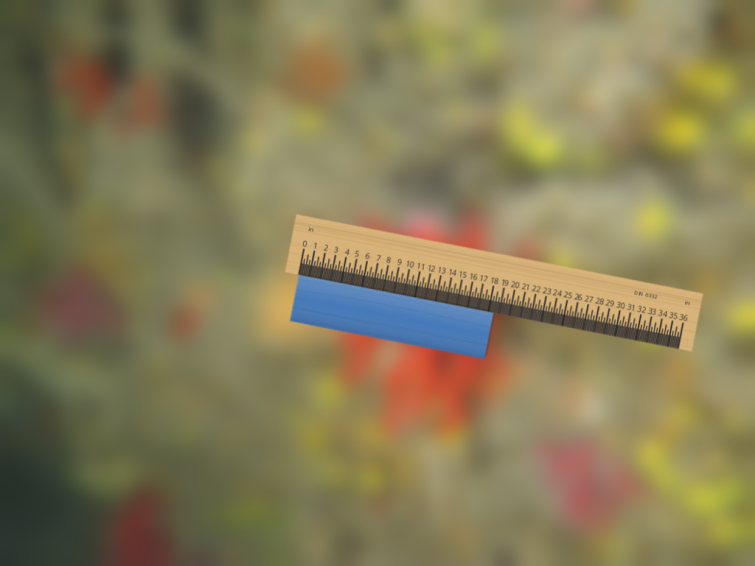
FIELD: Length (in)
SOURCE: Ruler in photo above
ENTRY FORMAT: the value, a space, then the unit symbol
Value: 18.5 in
